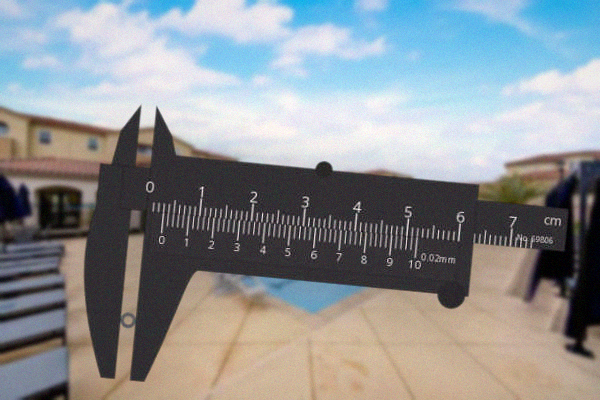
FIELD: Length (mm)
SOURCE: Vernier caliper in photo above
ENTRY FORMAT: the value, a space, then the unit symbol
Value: 3.0 mm
